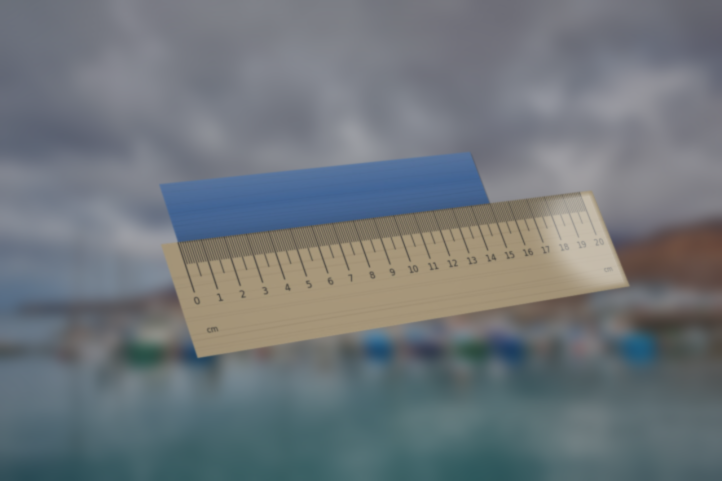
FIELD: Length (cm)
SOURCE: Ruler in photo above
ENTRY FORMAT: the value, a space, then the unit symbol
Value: 15 cm
